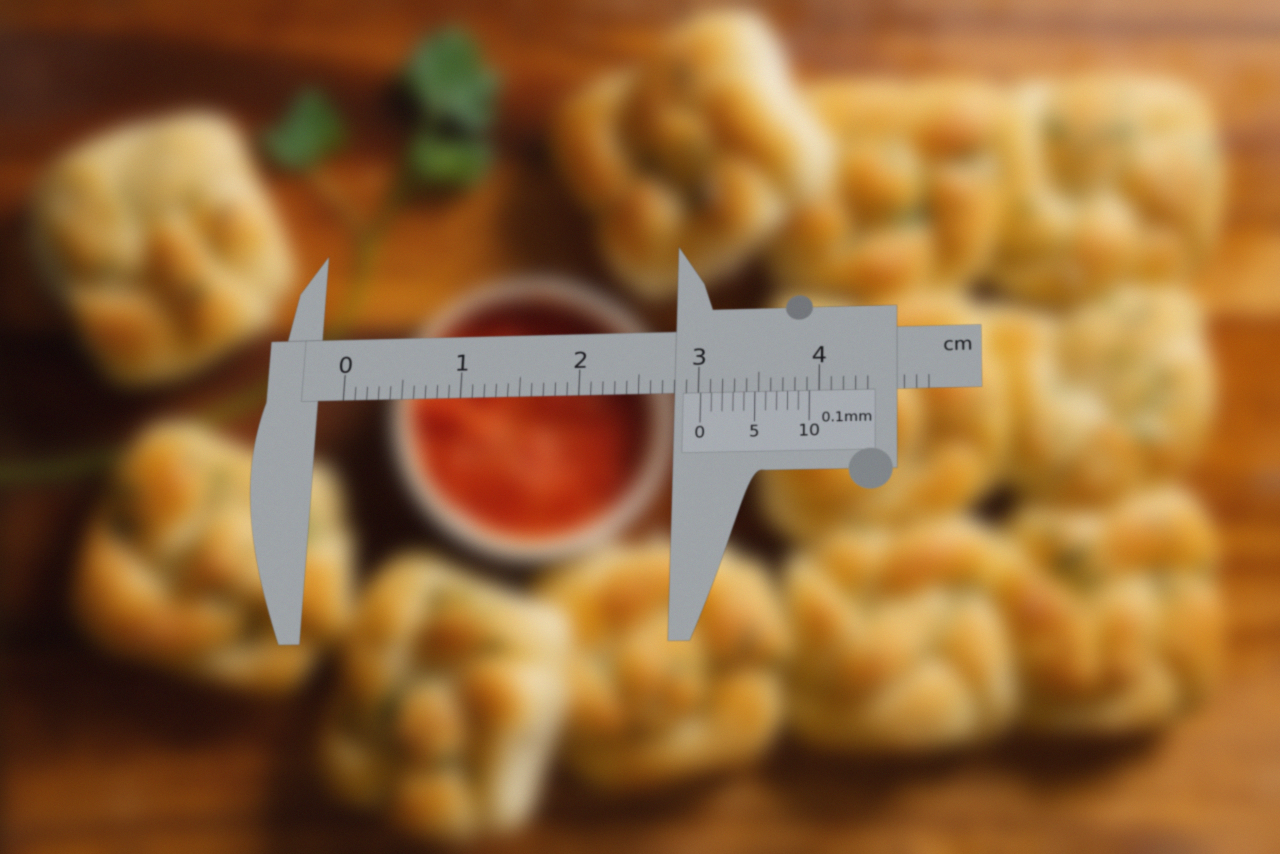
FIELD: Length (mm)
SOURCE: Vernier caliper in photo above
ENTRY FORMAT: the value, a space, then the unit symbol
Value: 30.2 mm
